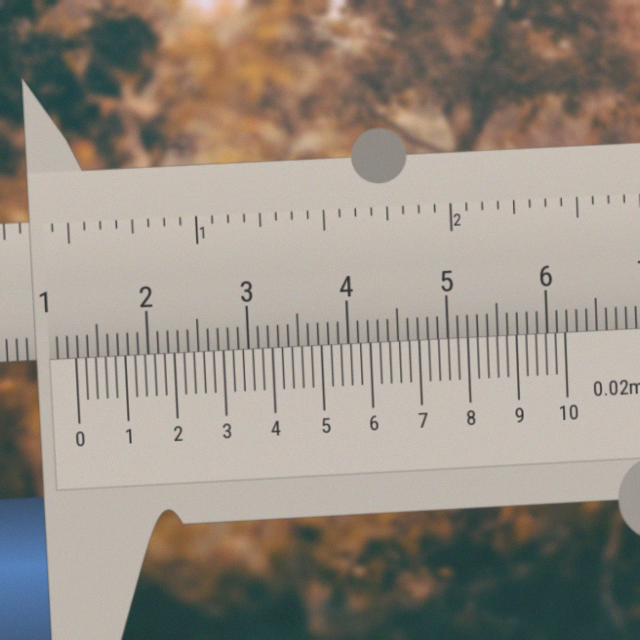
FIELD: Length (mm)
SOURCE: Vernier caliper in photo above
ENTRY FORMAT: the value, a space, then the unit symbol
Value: 12.8 mm
